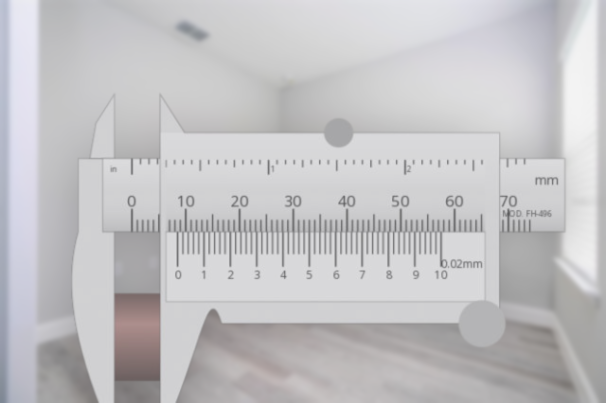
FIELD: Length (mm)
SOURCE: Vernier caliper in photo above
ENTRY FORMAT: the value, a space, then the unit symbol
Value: 8.5 mm
